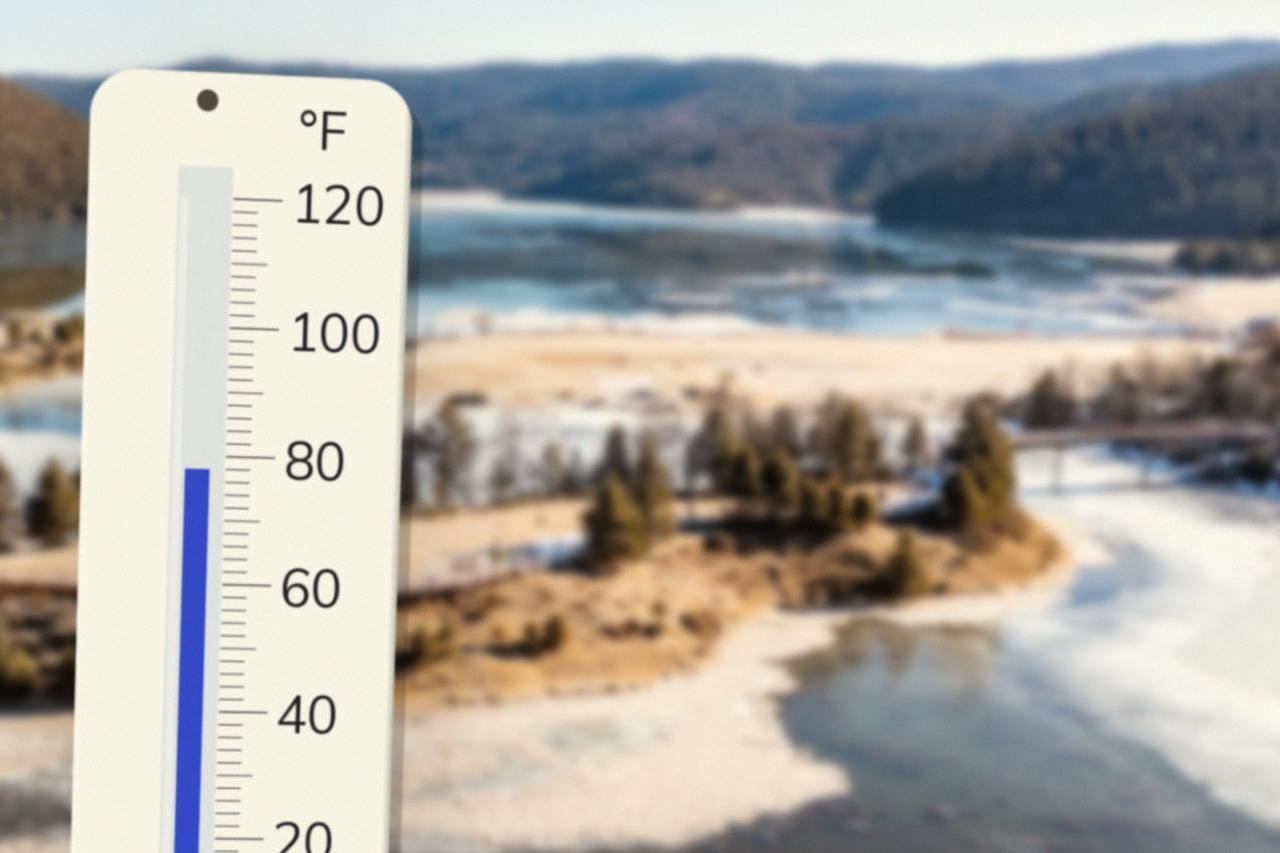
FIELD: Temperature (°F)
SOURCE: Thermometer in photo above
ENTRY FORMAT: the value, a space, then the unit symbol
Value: 78 °F
